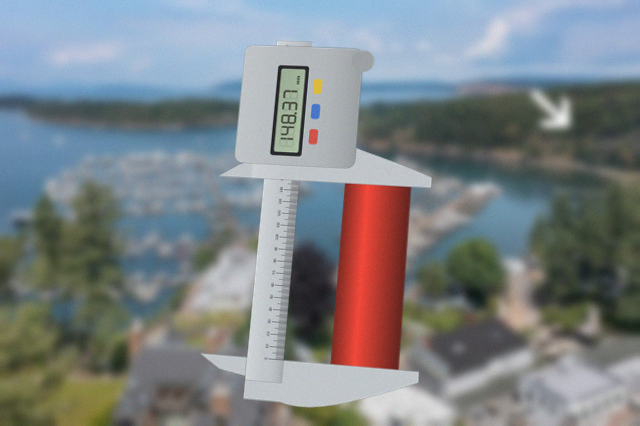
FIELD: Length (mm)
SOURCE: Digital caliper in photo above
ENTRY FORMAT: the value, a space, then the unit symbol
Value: 148.37 mm
